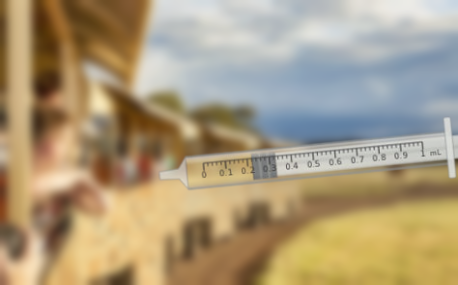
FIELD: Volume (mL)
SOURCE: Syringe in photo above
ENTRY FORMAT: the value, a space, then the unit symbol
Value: 0.22 mL
